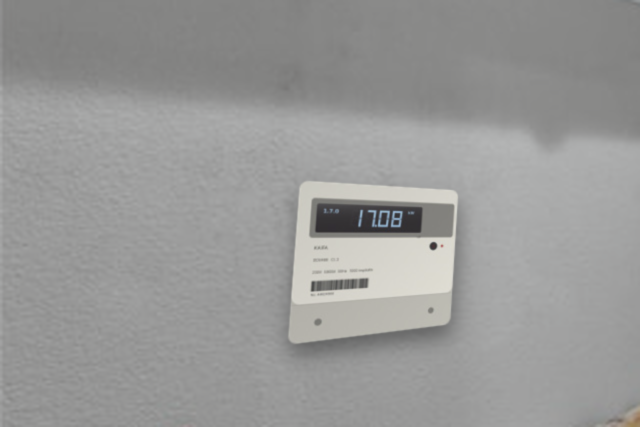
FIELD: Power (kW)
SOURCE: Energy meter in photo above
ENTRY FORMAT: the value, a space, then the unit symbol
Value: 17.08 kW
